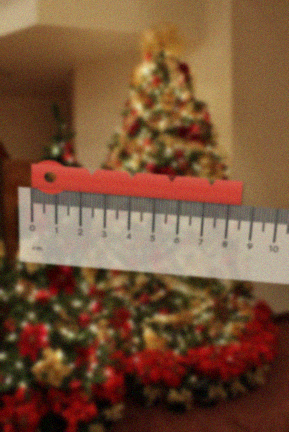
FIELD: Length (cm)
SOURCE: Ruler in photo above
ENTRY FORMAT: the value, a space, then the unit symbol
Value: 8.5 cm
